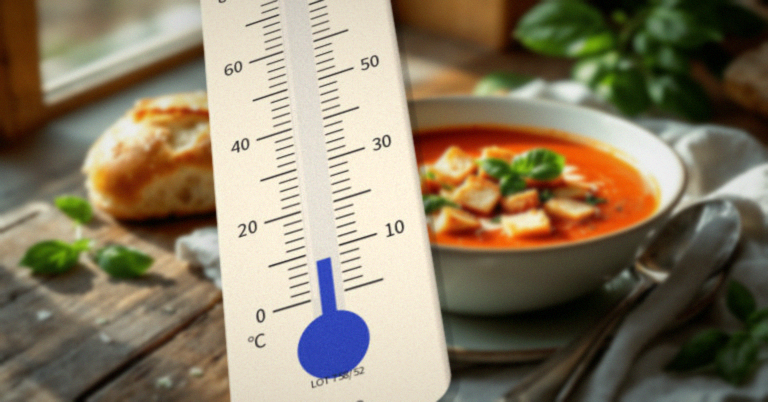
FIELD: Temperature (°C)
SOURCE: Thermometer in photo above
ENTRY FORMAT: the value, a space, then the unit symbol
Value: 8 °C
